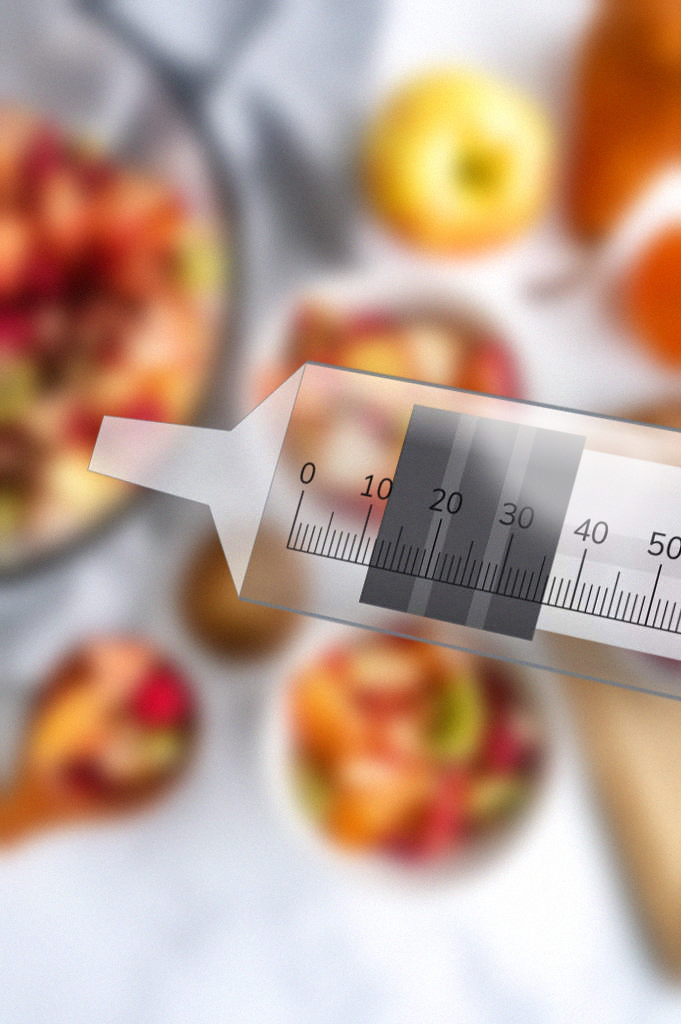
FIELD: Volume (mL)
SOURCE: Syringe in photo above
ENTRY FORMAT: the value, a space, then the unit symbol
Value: 12 mL
